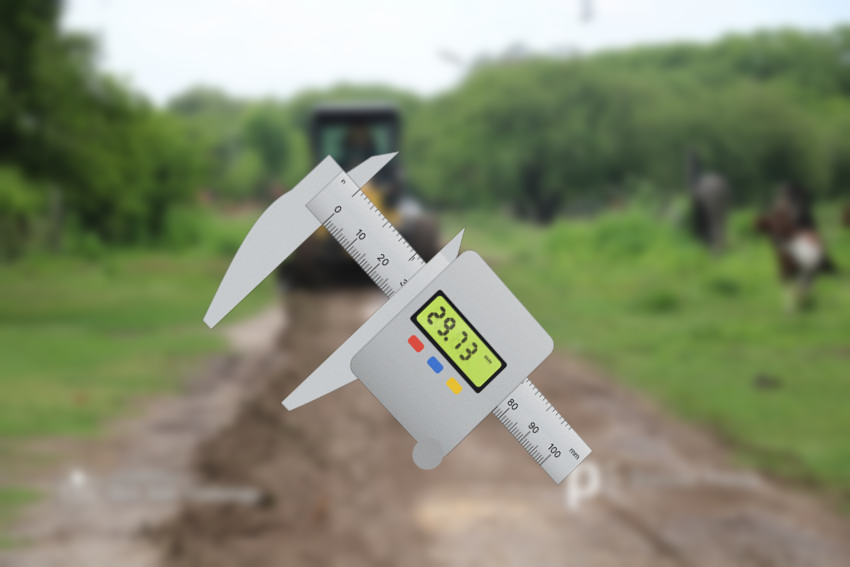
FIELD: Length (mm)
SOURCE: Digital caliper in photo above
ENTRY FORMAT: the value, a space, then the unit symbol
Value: 29.73 mm
